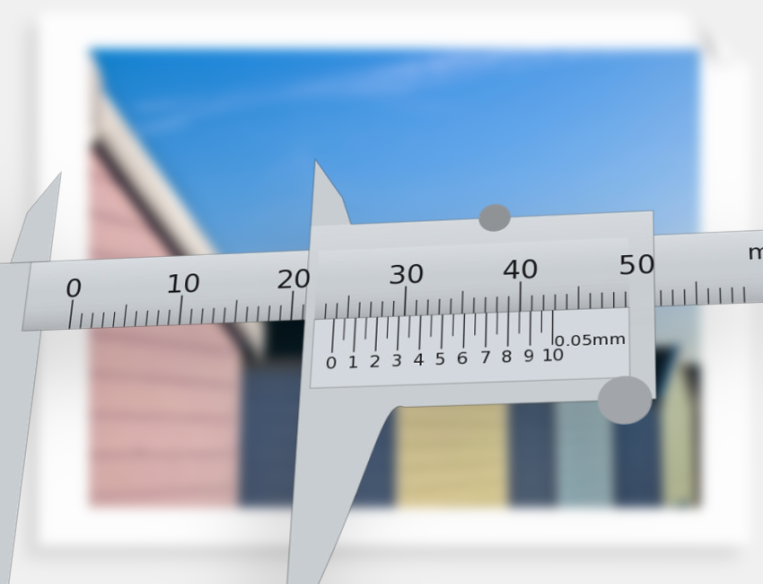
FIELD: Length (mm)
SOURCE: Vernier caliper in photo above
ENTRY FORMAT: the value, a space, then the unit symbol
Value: 23.8 mm
